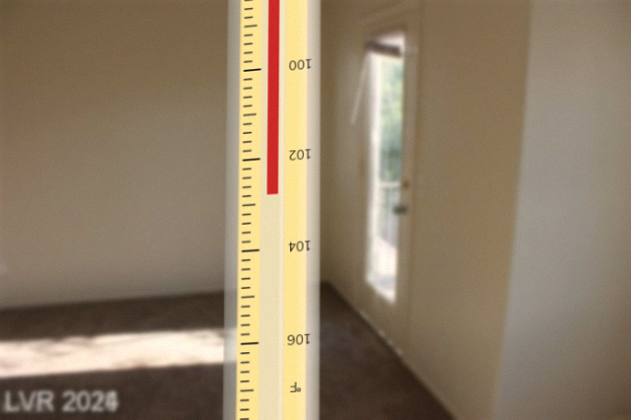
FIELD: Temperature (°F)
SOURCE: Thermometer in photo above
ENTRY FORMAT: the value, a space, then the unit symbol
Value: 102.8 °F
